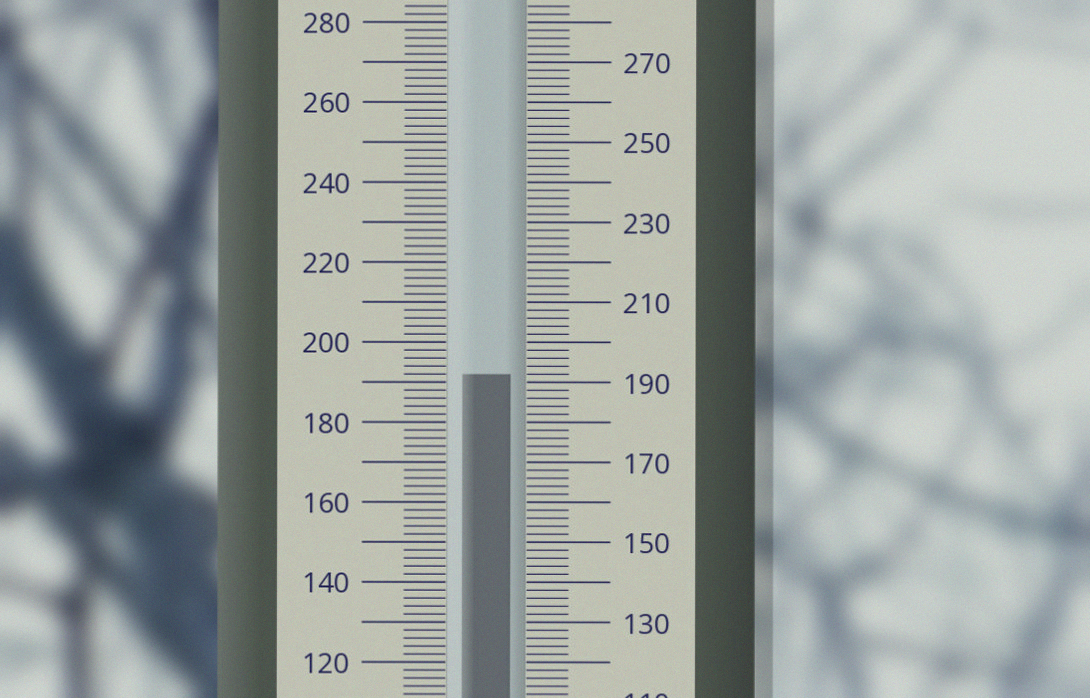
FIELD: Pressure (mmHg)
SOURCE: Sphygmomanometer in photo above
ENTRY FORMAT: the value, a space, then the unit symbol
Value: 192 mmHg
